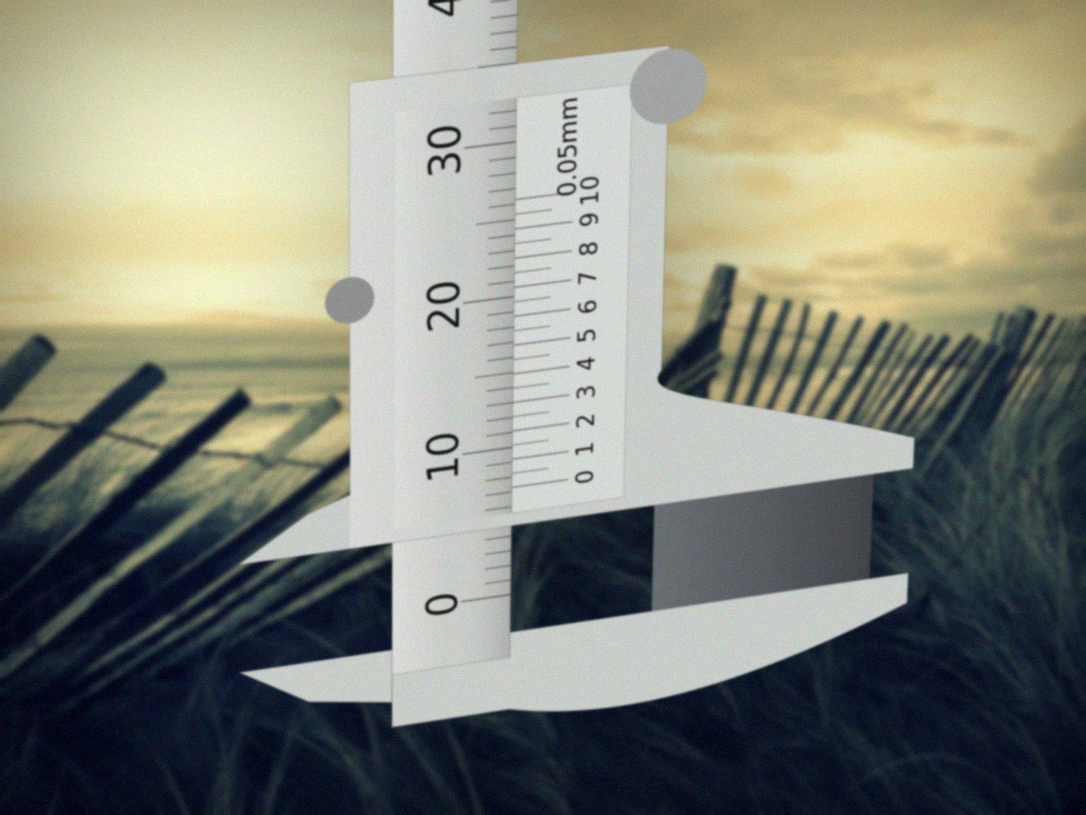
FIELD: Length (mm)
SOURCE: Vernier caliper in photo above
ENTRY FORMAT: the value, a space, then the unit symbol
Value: 7.3 mm
